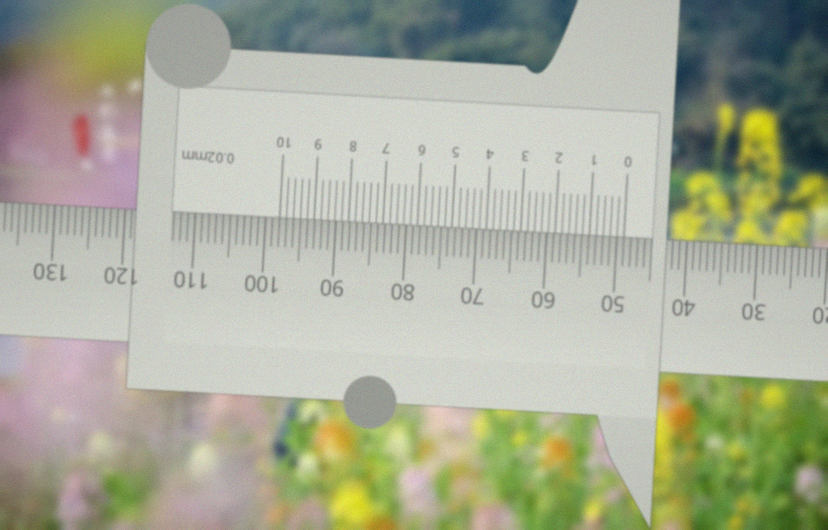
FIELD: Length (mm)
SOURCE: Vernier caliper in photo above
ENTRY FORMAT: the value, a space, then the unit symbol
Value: 49.0 mm
